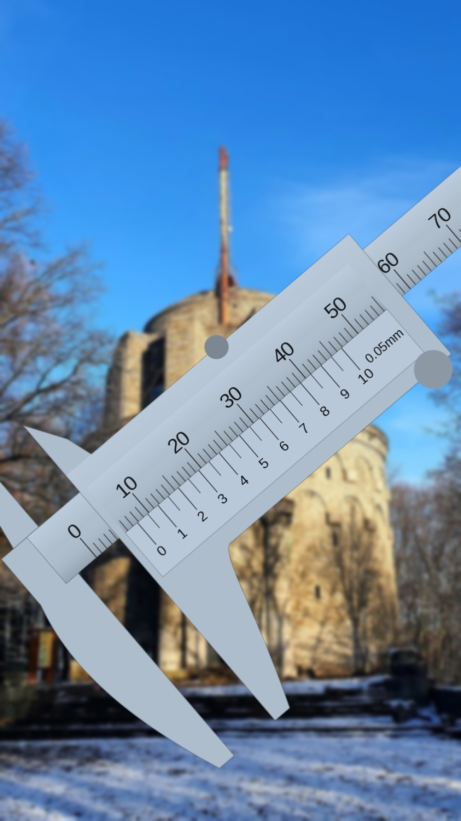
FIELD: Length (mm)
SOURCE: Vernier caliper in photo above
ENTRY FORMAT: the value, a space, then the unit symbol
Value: 7.8 mm
